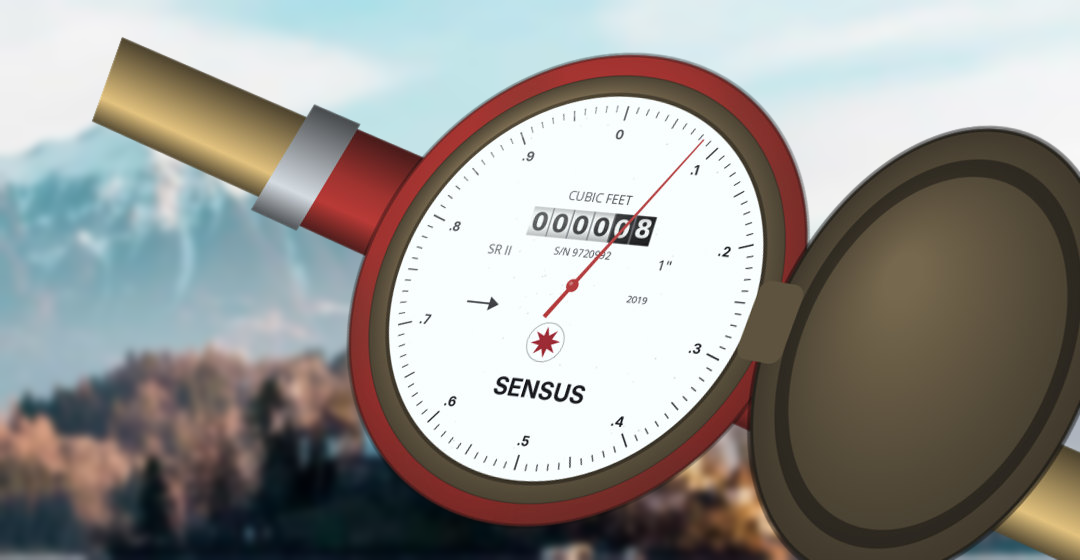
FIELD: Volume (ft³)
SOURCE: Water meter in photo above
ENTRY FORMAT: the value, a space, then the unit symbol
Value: 8.08 ft³
